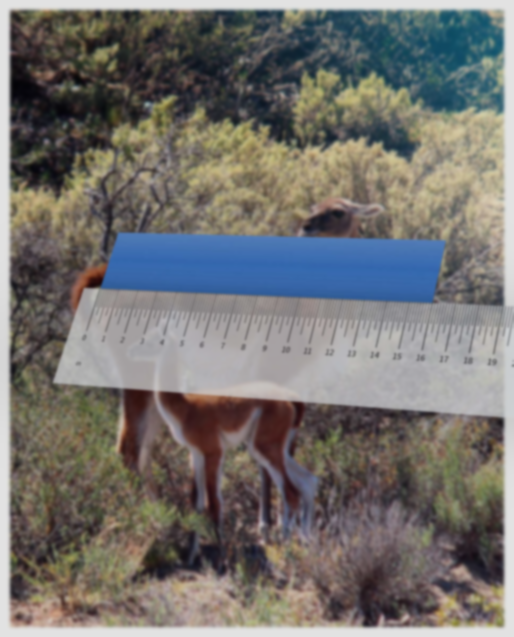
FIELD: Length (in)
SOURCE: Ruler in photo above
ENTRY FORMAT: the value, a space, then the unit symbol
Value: 16 in
